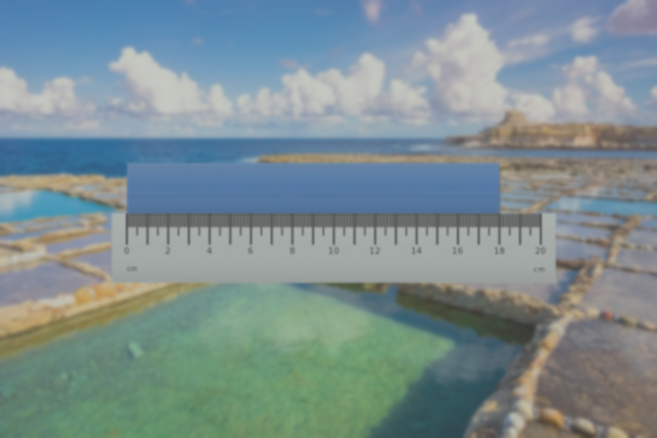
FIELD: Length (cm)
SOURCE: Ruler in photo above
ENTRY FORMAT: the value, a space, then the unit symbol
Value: 18 cm
